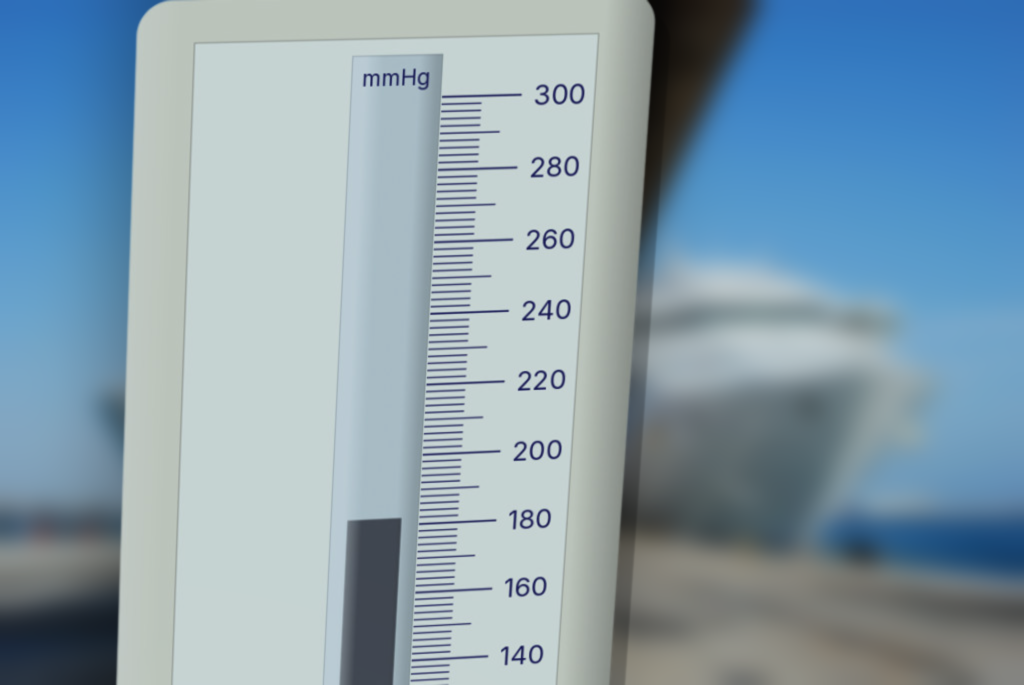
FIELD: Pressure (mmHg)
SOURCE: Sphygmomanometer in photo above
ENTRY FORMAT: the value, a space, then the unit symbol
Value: 182 mmHg
